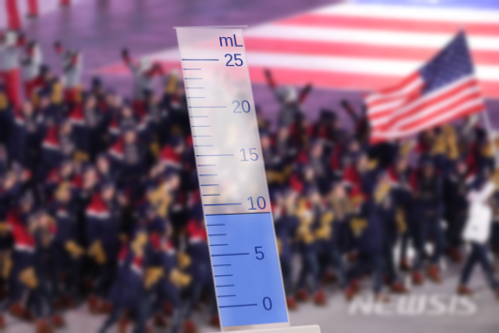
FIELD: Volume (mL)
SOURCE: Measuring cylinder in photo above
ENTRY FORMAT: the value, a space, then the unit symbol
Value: 9 mL
